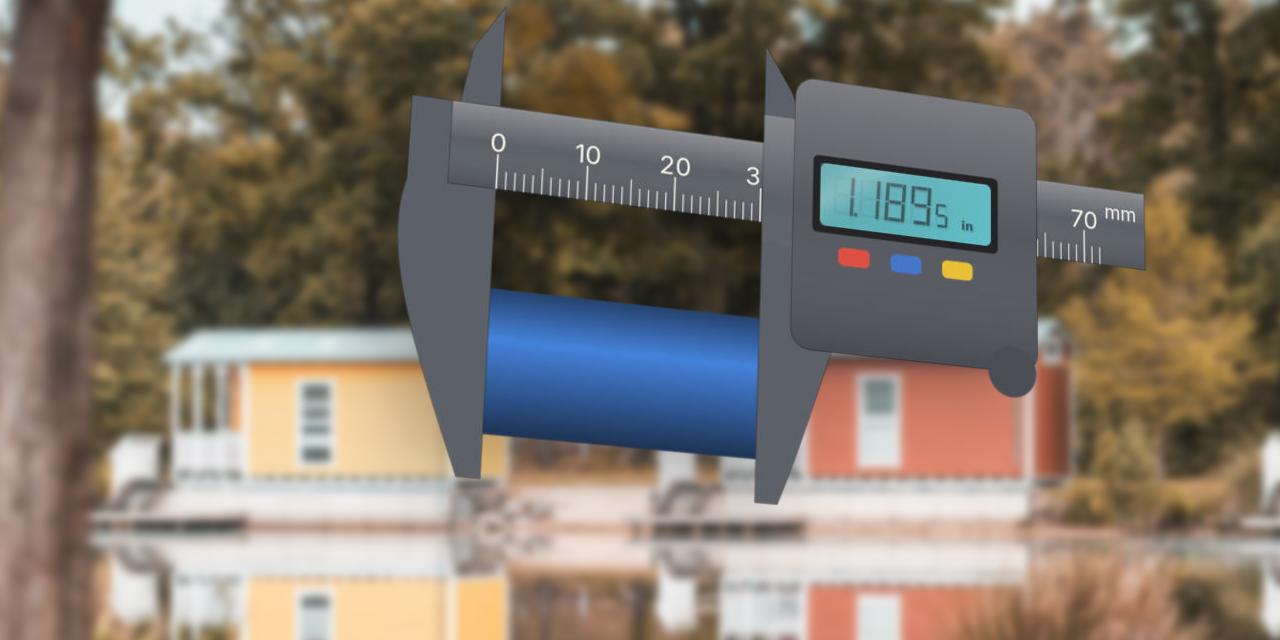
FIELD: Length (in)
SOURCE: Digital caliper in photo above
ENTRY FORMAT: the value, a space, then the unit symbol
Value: 1.1895 in
